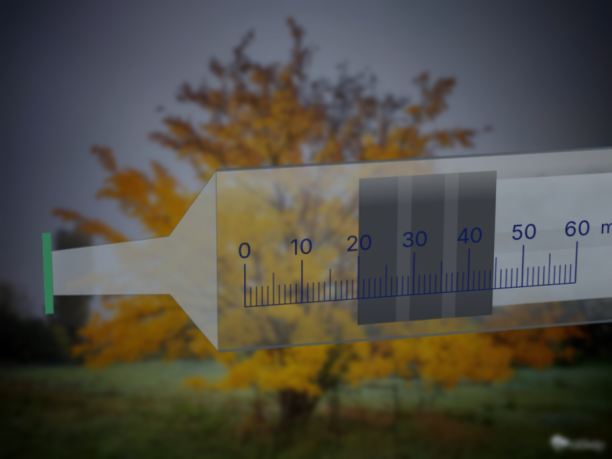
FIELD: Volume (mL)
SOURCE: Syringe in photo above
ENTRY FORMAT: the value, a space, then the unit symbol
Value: 20 mL
